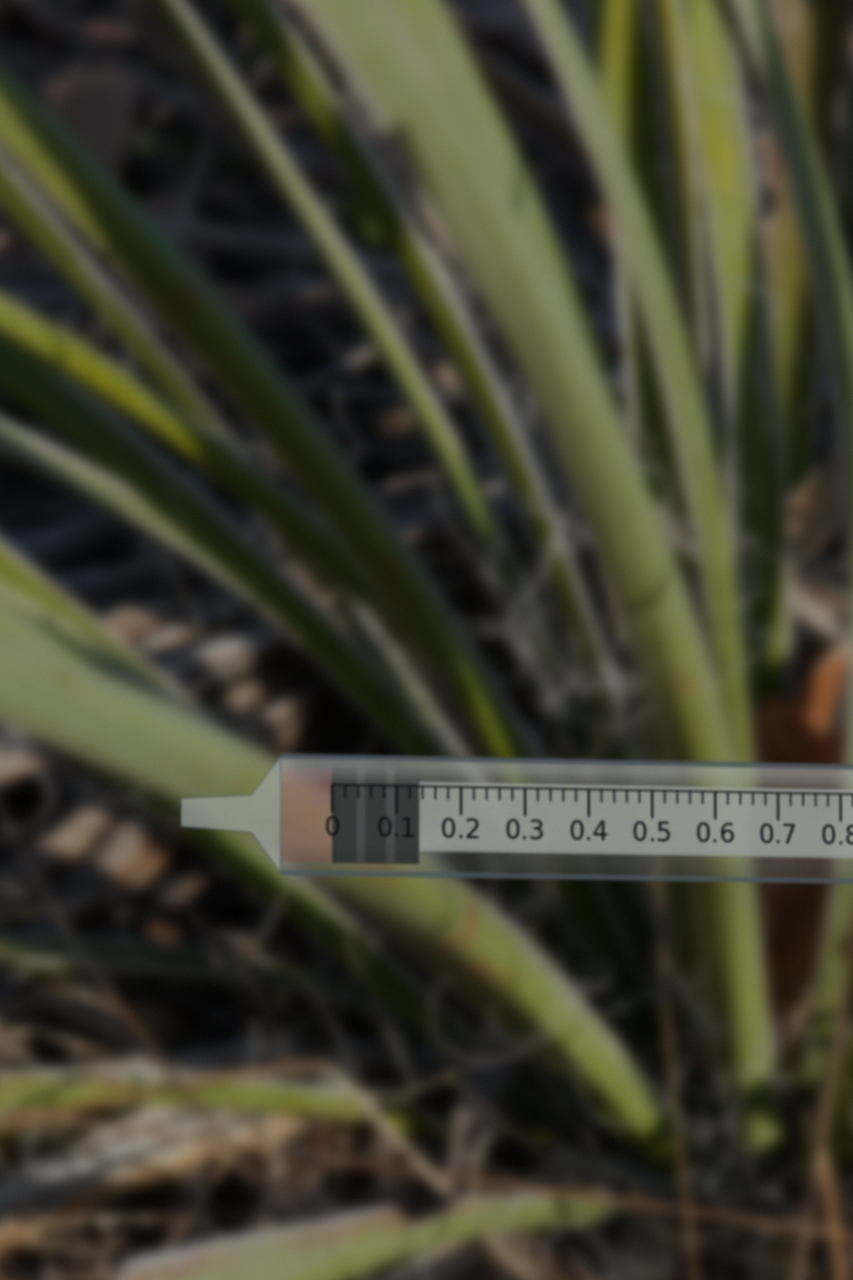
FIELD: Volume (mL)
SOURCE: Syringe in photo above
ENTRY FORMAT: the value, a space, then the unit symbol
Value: 0 mL
